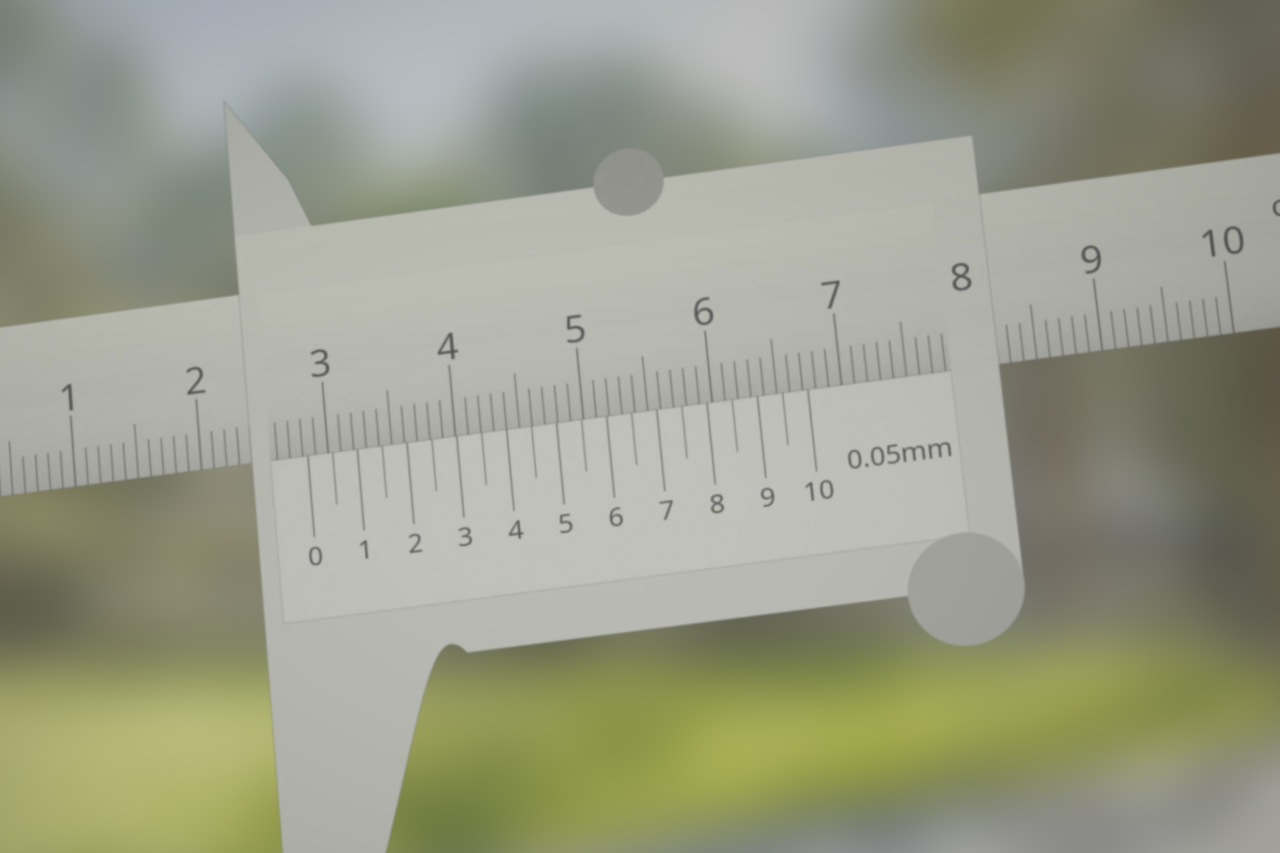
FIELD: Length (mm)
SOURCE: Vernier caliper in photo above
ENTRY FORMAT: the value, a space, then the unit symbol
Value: 28.4 mm
